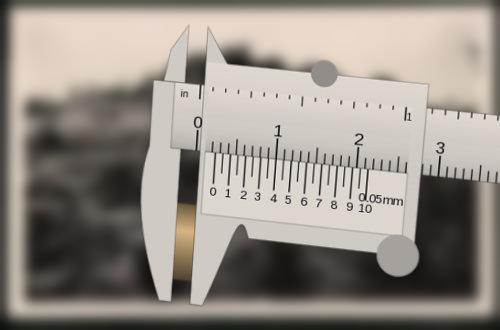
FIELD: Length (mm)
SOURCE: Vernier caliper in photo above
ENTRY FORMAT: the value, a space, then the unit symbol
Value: 2.4 mm
